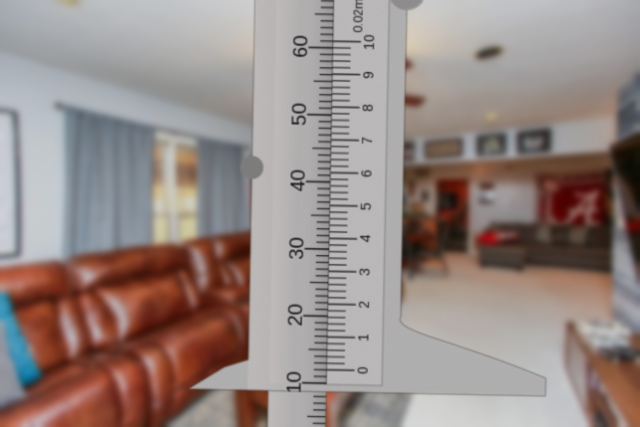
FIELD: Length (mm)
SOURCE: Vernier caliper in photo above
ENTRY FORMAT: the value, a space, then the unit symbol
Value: 12.0 mm
